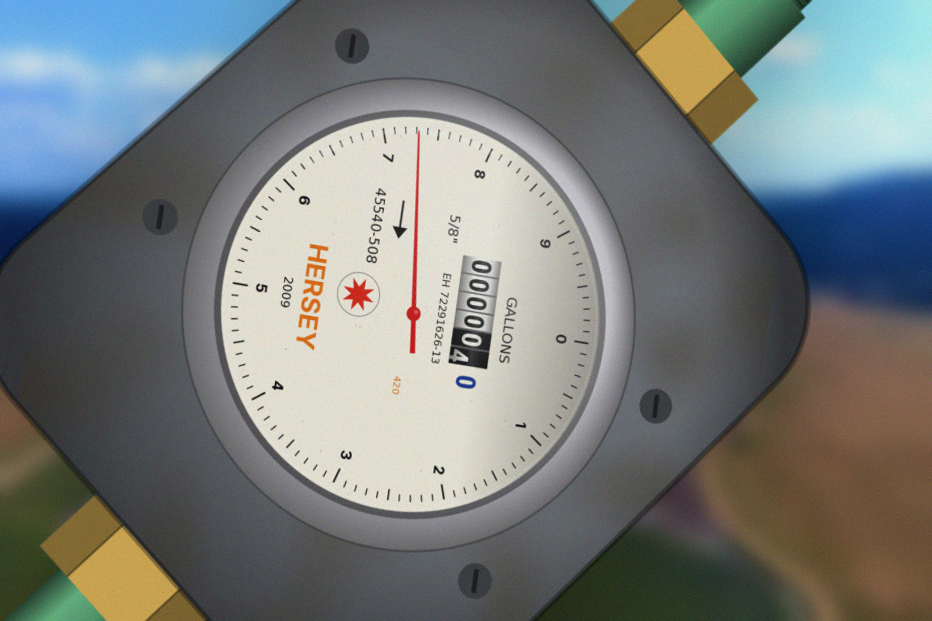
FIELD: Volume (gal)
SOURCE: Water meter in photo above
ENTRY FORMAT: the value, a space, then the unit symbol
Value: 37.3 gal
